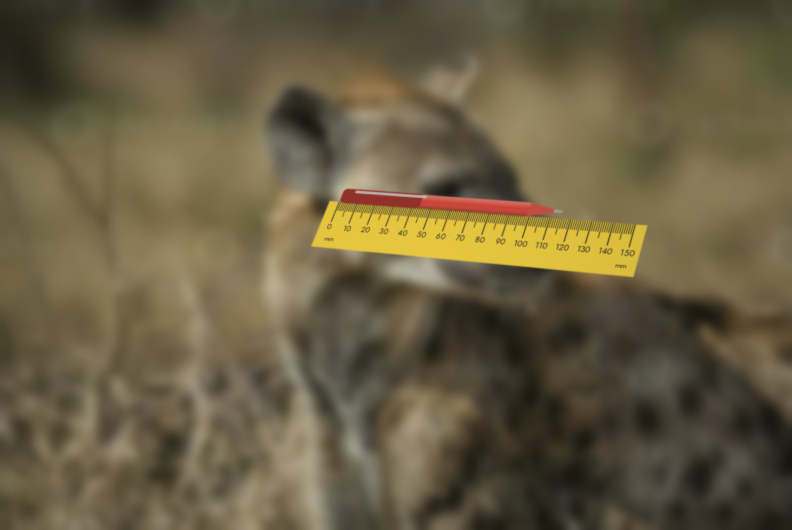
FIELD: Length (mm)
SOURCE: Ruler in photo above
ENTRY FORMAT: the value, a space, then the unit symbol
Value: 115 mm
